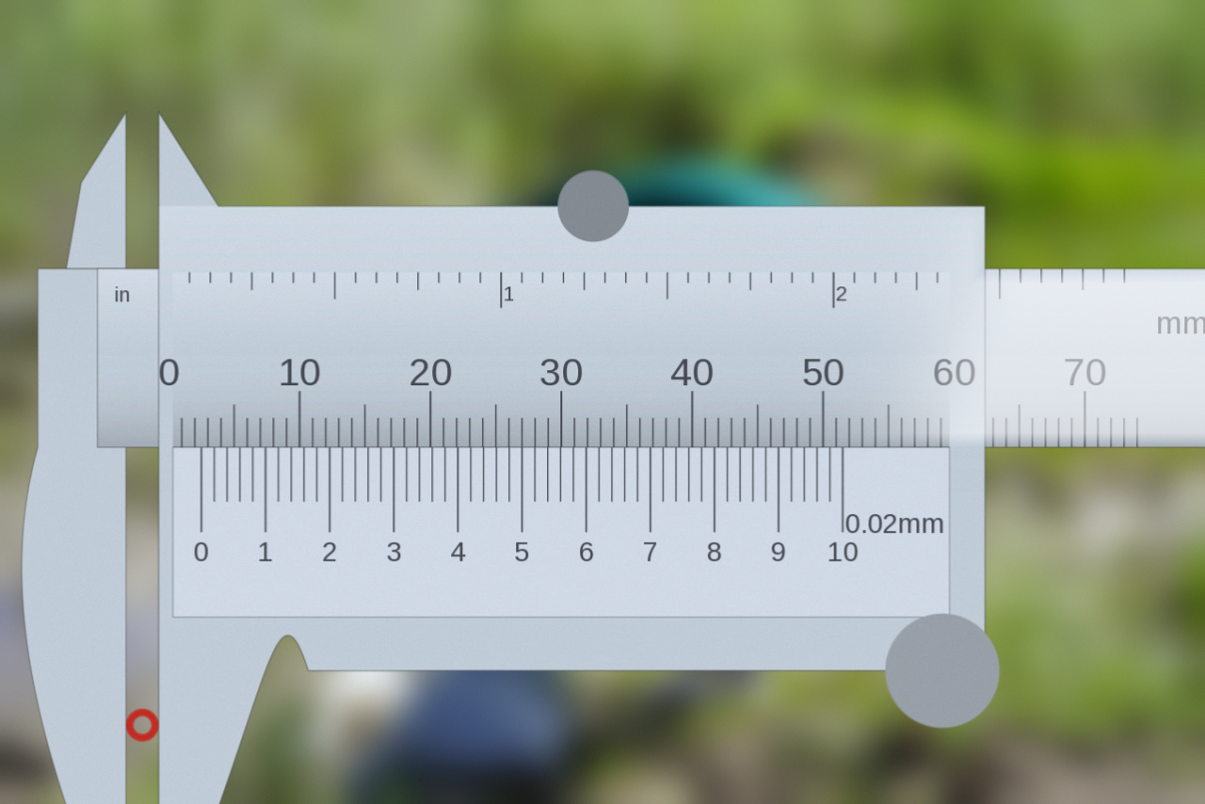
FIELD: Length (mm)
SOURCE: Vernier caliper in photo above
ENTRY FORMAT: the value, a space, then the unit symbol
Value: 2.5 mm
